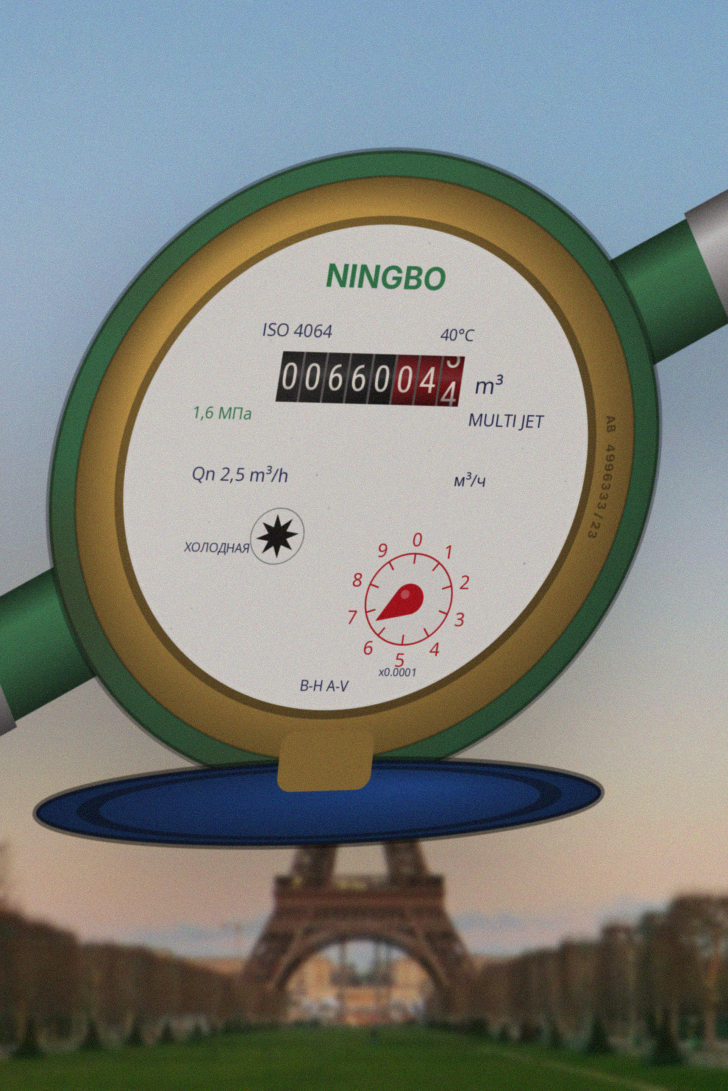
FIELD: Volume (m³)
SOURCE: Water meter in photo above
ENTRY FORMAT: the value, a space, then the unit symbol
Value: 660.0436 m³
